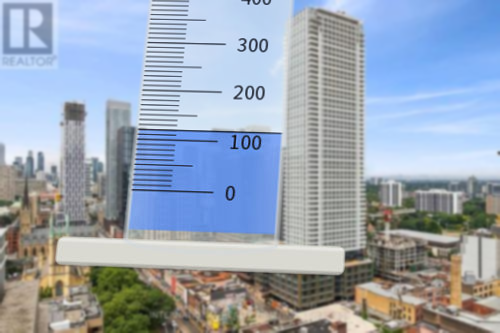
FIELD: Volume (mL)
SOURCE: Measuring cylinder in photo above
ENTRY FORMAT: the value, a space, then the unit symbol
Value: 120 mL
